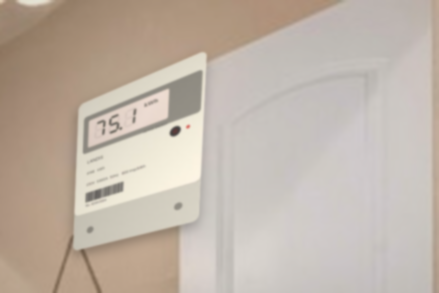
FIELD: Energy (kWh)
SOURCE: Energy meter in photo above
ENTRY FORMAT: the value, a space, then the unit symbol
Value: 75.1 kWh
